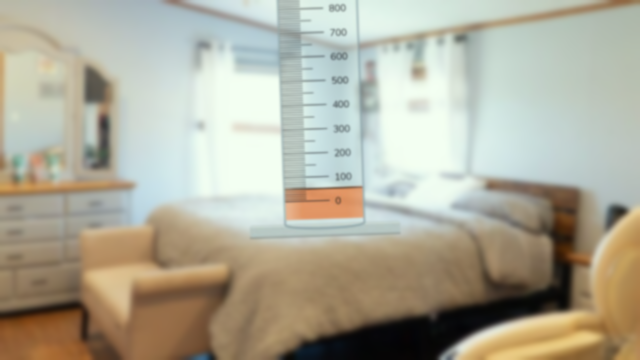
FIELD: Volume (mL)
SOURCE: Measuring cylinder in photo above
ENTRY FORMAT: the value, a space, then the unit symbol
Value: 50 mL
